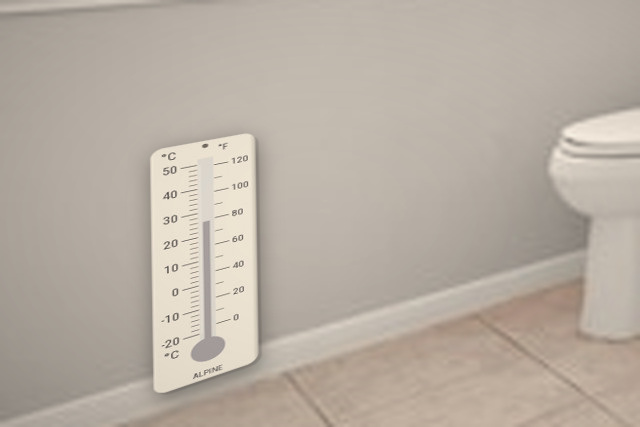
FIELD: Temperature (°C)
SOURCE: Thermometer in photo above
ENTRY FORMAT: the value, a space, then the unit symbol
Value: 26 °C
